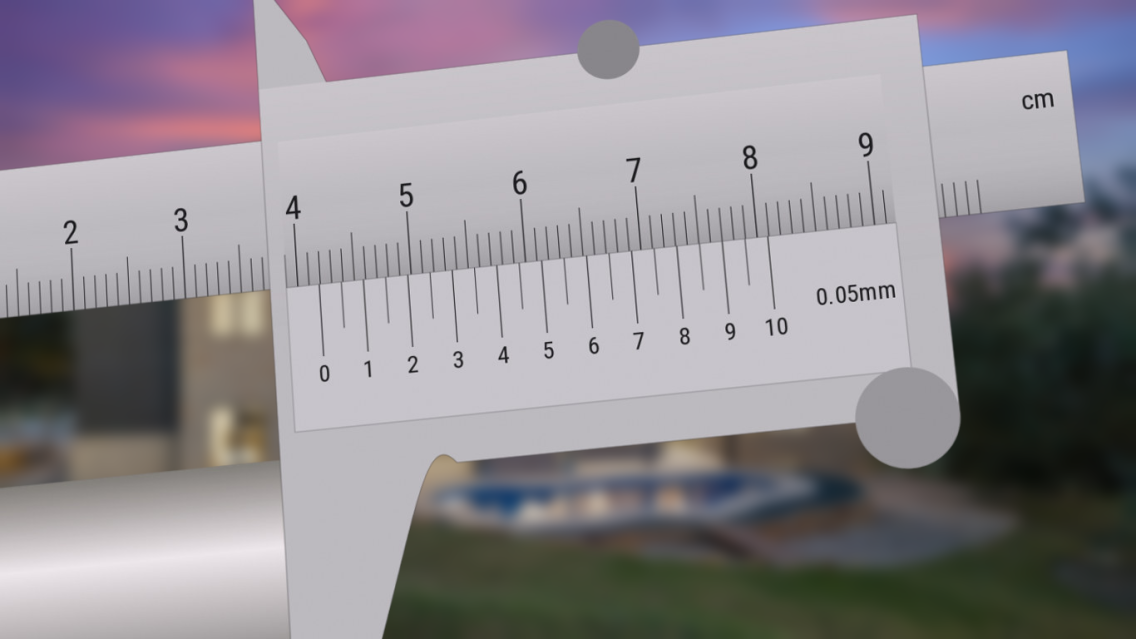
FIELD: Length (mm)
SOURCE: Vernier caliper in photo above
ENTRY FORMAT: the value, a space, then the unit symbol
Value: 41.9 mm
